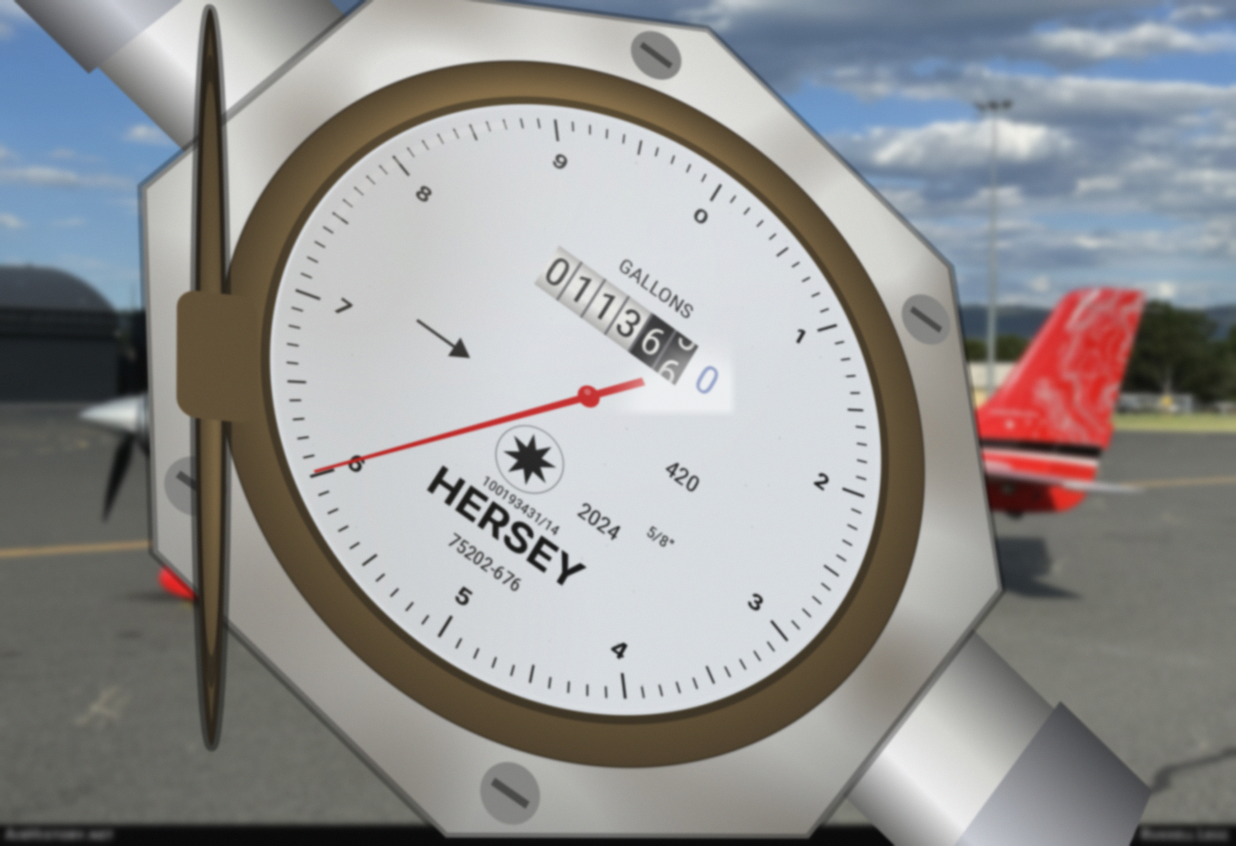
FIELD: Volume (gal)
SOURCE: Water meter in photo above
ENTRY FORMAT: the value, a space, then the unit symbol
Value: 113656.0 gal
